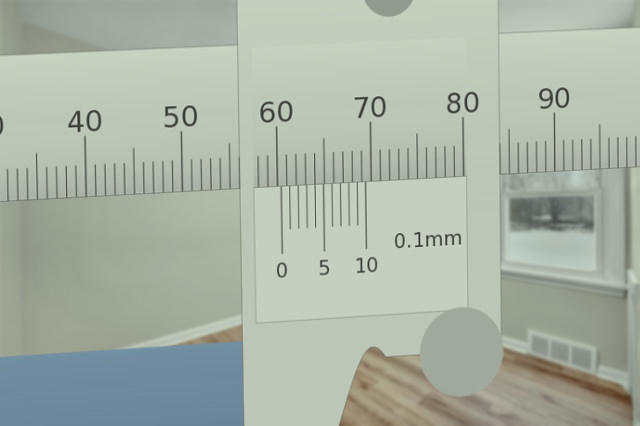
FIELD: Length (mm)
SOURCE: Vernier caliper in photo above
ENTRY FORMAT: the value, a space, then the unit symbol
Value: 60.4 mm
